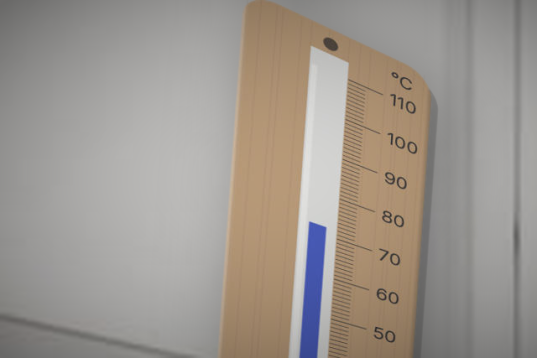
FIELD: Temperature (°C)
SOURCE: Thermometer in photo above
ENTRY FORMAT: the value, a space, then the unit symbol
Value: 72 °C
